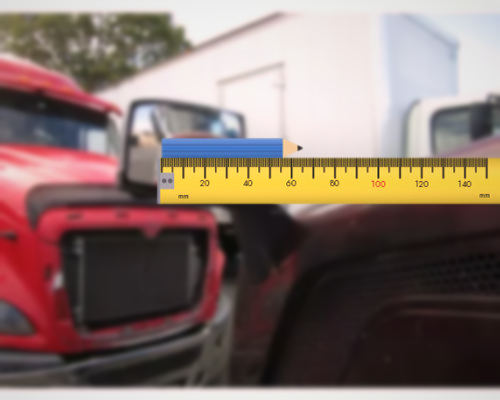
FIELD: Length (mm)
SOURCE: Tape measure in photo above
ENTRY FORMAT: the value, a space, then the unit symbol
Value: 65 mm
